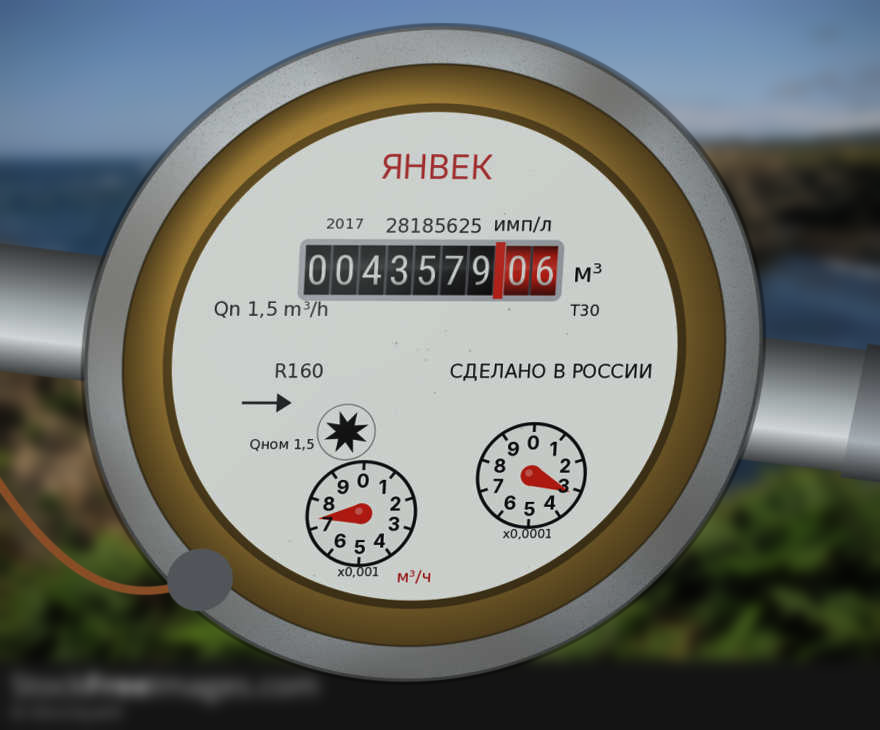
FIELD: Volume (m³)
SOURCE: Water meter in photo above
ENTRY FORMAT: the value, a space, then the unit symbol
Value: 43579.0673 m³
